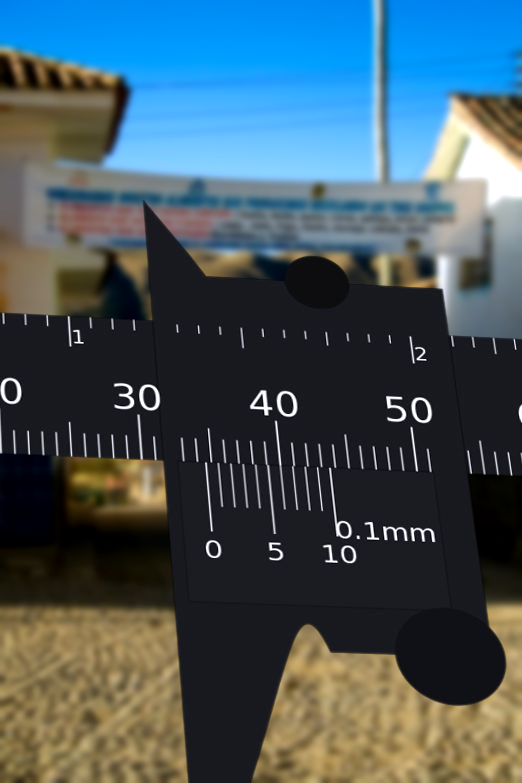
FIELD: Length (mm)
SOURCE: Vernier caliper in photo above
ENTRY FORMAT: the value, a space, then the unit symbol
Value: 34.6 mm
